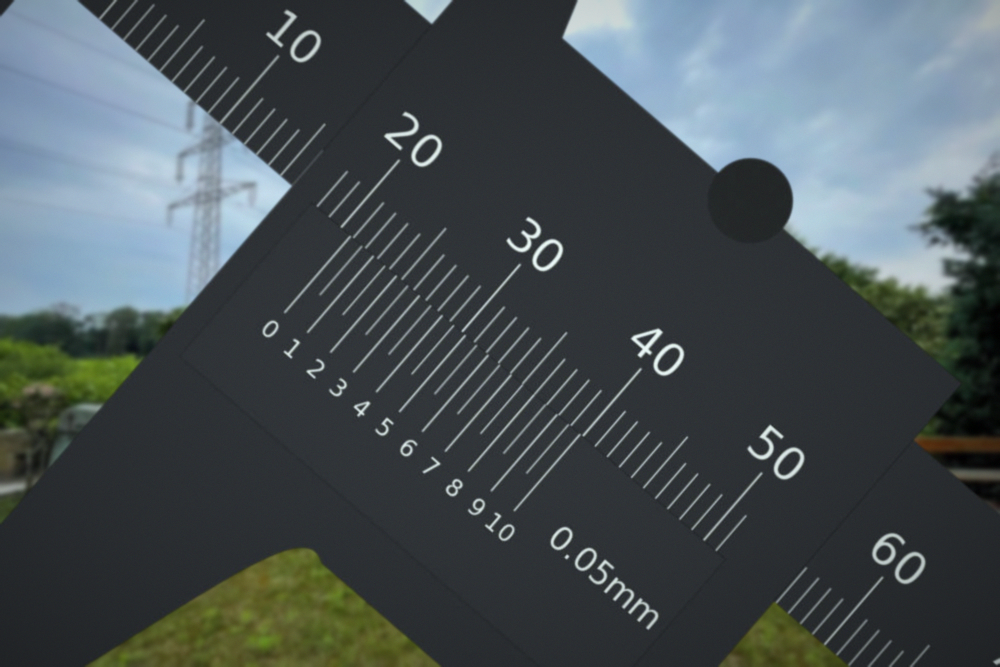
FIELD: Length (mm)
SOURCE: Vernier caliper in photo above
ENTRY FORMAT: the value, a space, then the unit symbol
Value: 20.8 mm
